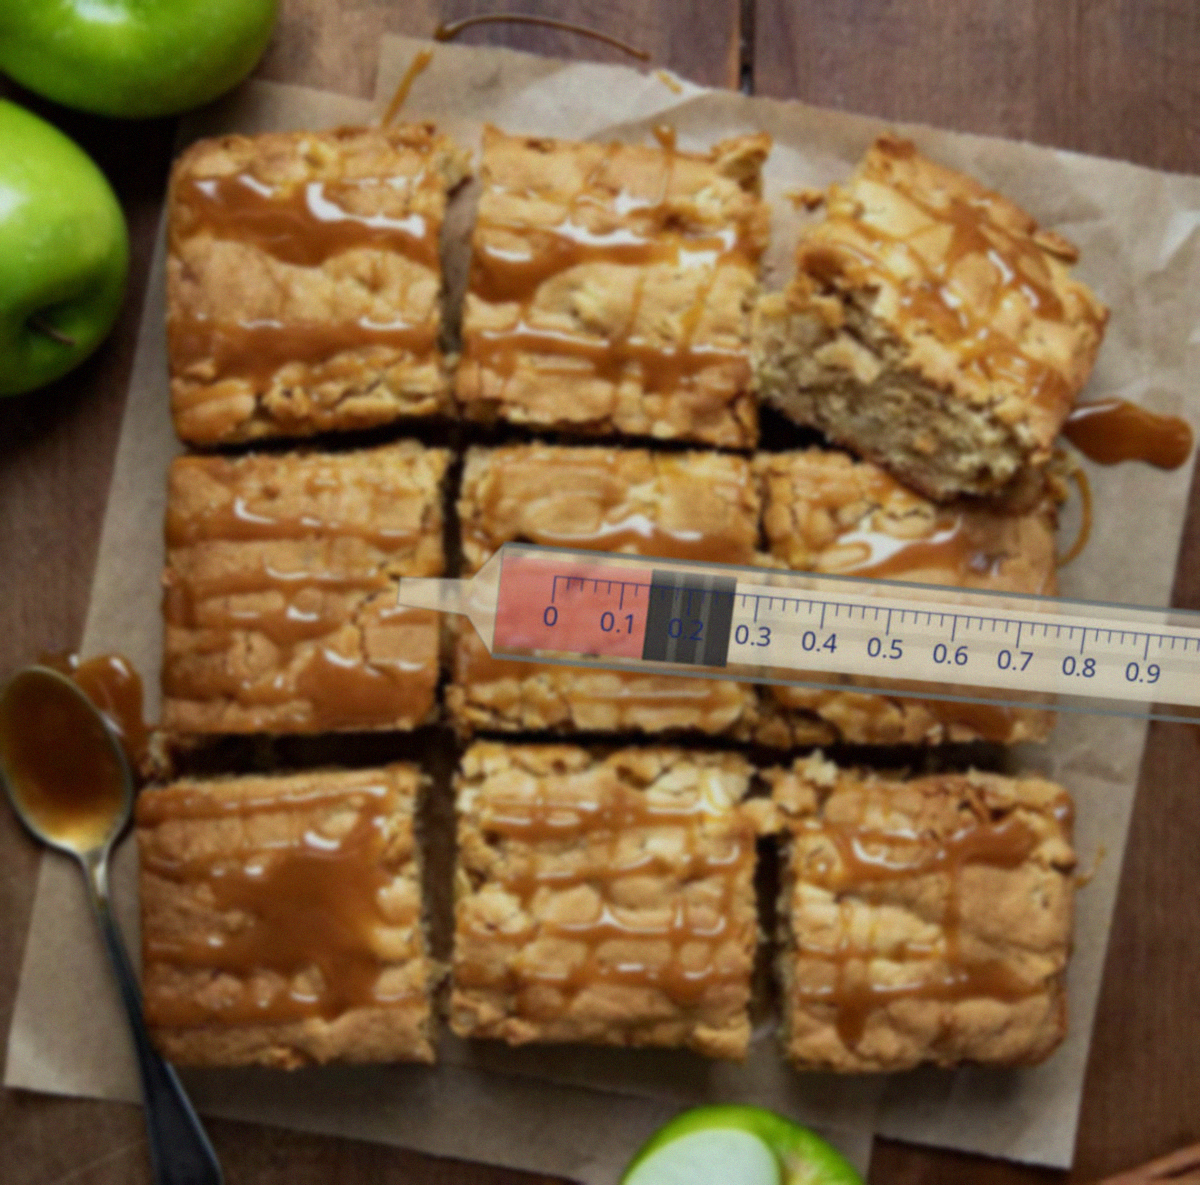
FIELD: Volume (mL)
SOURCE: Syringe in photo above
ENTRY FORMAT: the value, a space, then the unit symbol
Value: 0.14 mL
